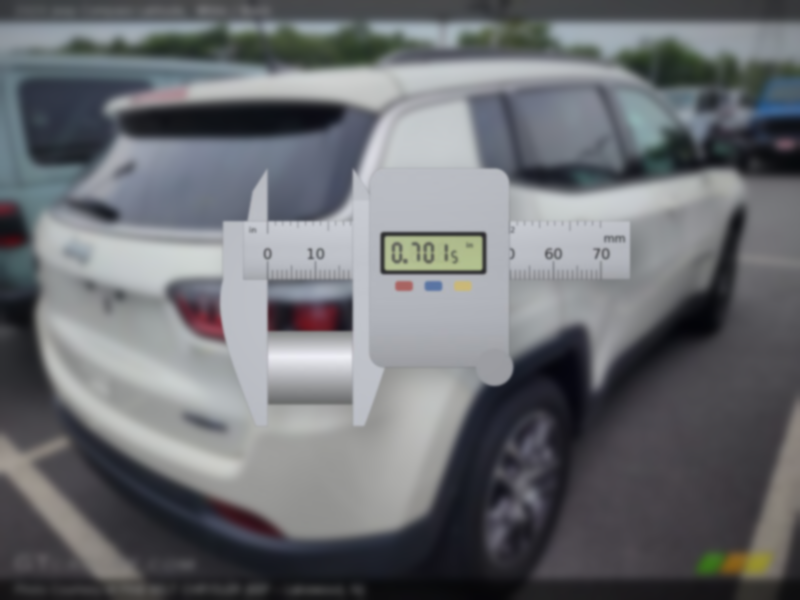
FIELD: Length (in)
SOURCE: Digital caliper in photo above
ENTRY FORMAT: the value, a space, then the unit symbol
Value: 0.7015 in
